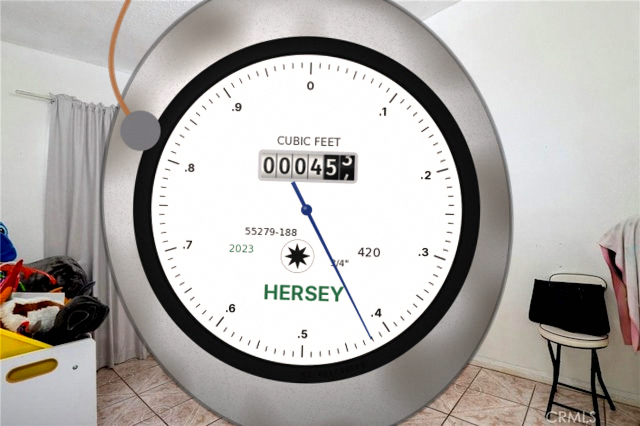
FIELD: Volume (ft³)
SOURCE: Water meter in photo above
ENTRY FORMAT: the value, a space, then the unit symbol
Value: 453.42 ft³
